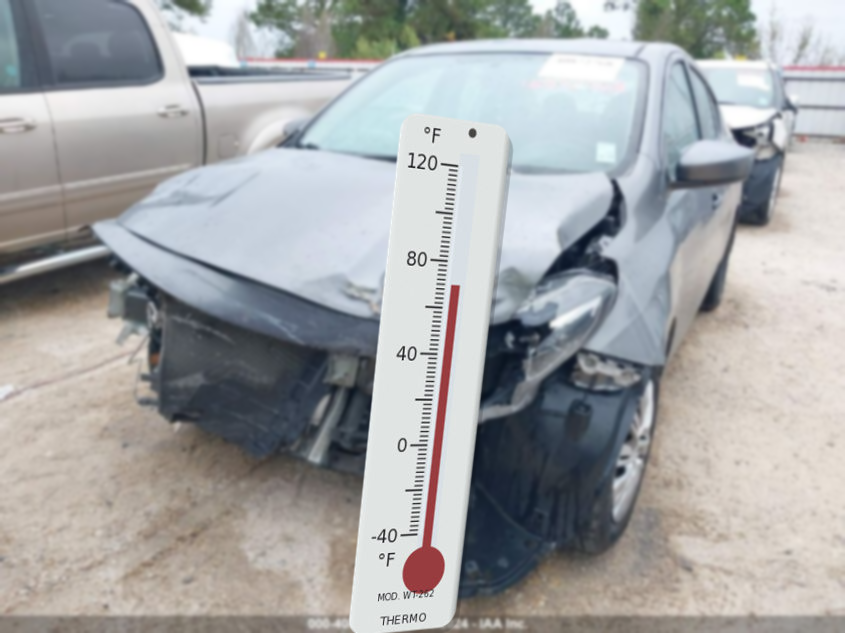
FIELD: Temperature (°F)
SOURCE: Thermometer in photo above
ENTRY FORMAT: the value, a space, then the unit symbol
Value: 70 °F
